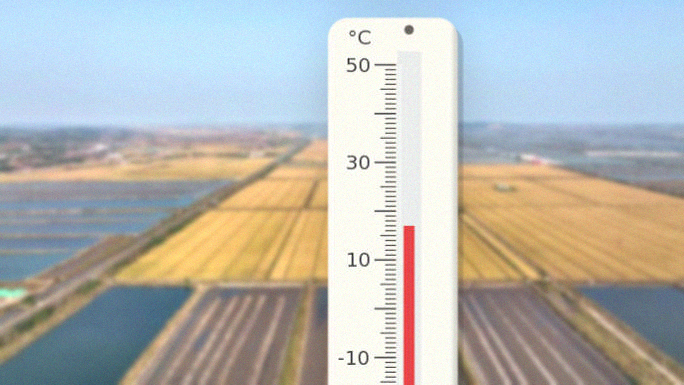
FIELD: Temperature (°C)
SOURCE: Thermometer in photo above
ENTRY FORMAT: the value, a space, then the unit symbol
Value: 17 °C
